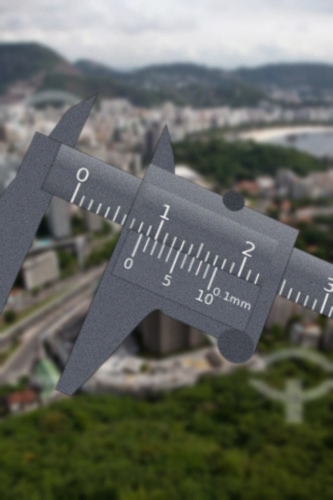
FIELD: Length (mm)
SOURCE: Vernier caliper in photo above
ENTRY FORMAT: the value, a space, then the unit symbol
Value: 8.4 mm
